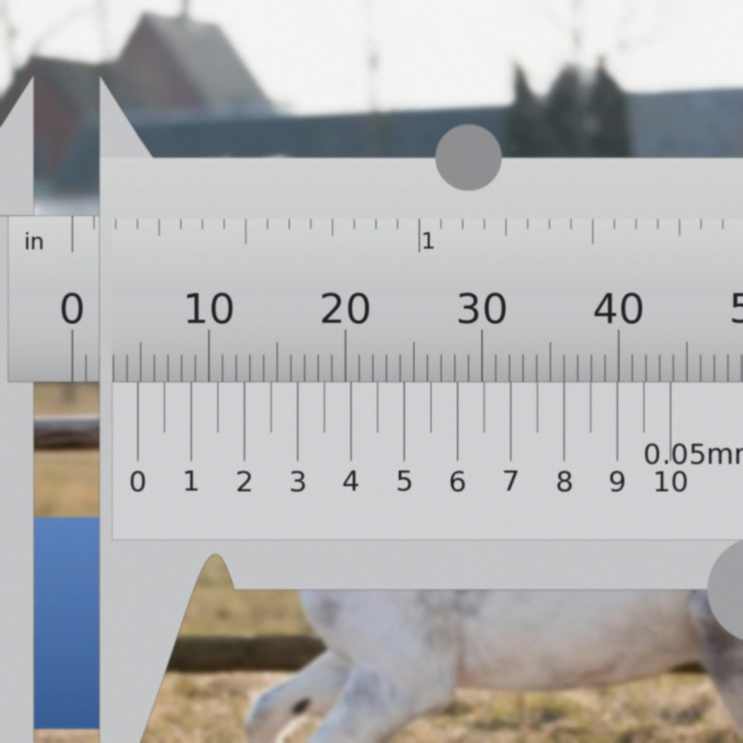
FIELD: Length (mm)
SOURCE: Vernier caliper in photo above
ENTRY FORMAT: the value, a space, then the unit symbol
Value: 4.8 mm
